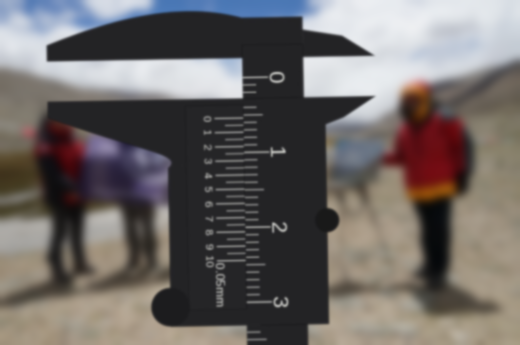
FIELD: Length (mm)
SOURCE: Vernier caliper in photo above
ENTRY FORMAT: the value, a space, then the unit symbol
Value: 5.4 mm
